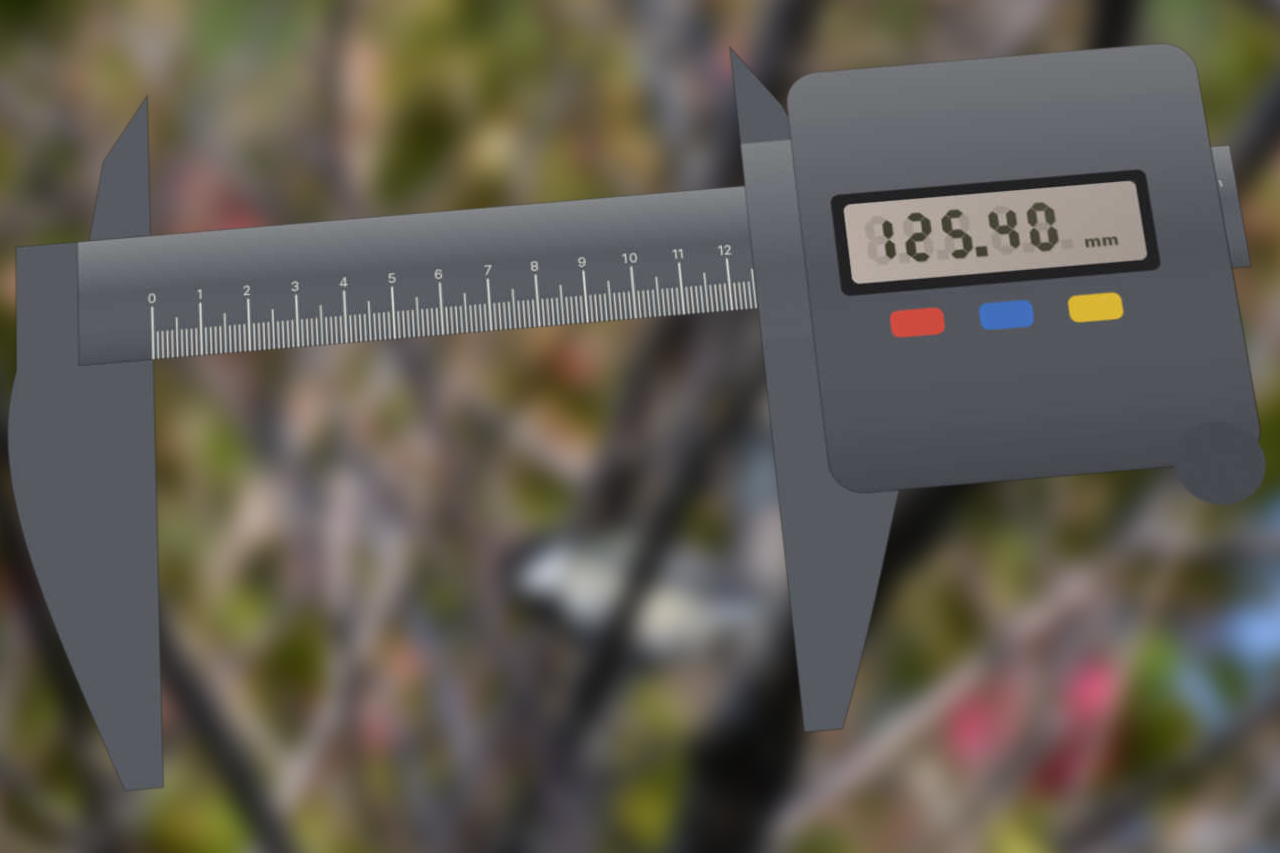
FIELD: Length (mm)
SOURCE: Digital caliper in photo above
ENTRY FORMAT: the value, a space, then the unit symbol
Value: 125.40 mm
